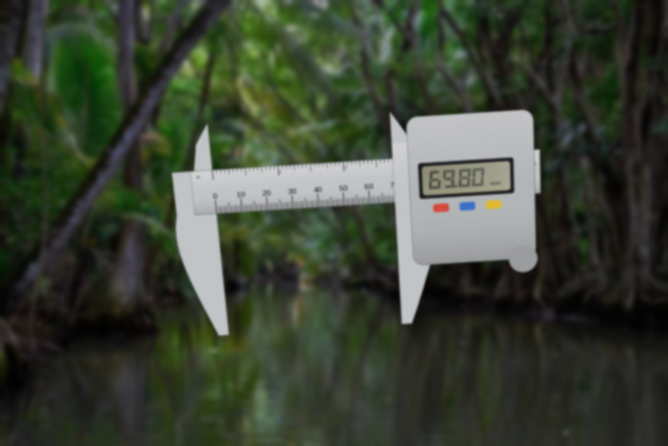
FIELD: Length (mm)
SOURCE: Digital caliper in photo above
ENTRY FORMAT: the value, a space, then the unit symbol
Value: 69.80 mm
